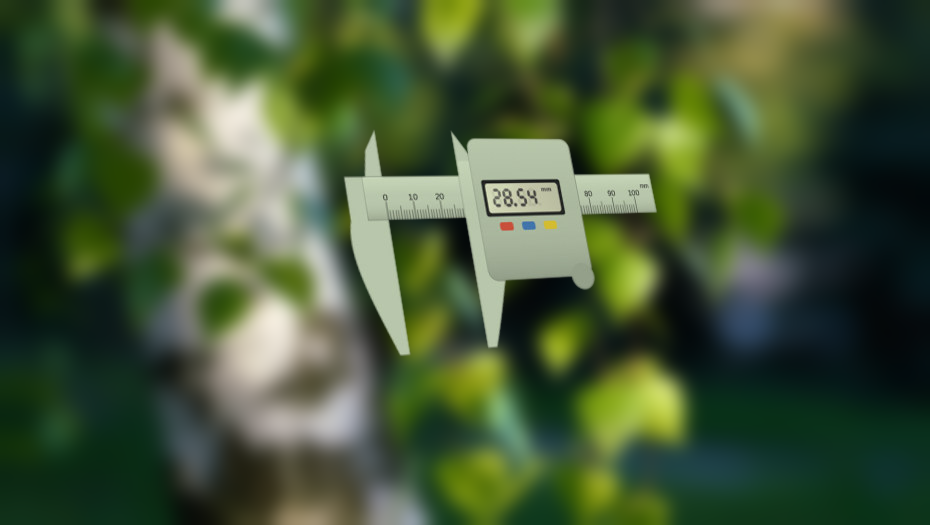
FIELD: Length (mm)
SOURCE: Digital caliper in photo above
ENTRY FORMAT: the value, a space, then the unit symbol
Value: 28.54 mm
